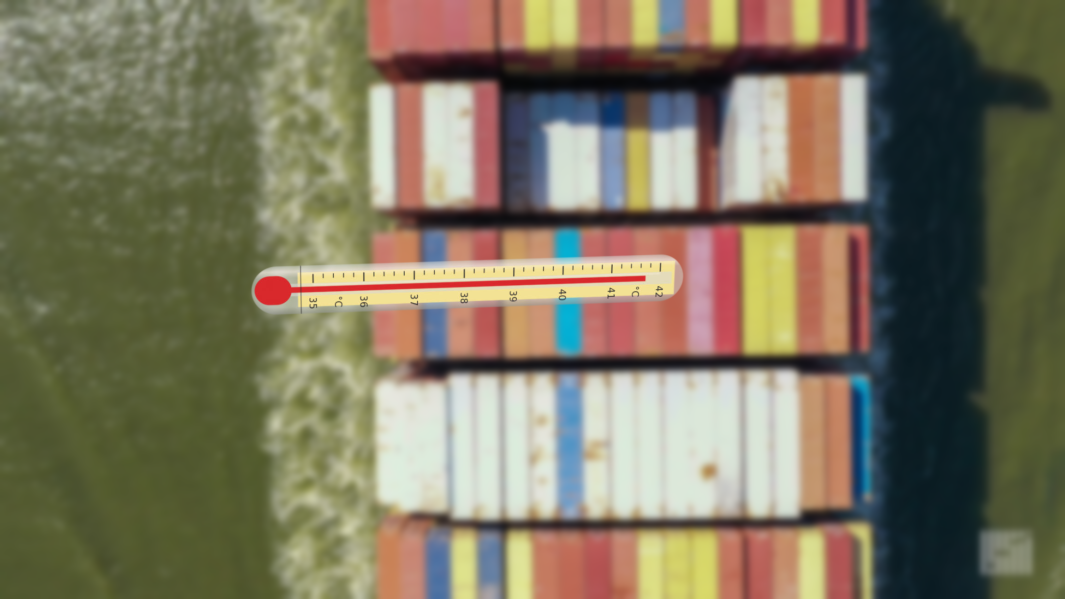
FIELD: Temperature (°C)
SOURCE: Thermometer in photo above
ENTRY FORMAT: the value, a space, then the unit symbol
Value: 41.7 °C
